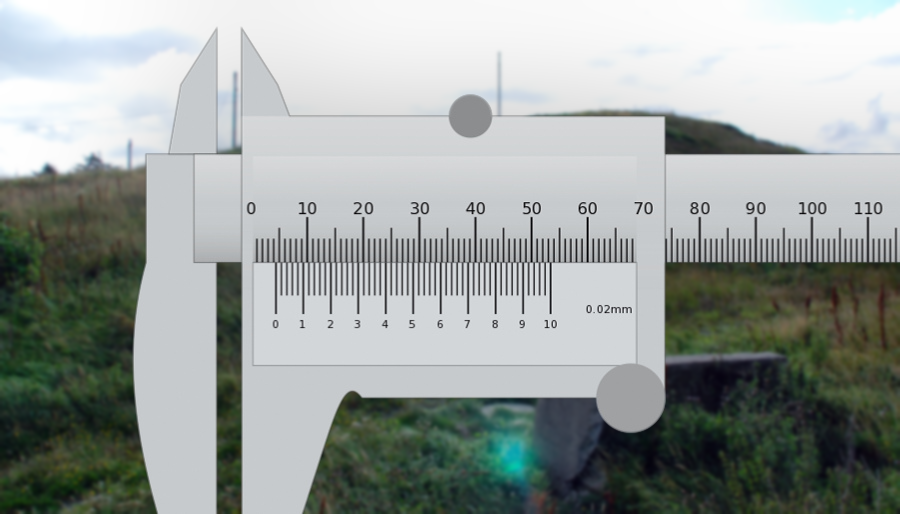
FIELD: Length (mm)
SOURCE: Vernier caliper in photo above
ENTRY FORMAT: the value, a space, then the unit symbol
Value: 4.4 mm
